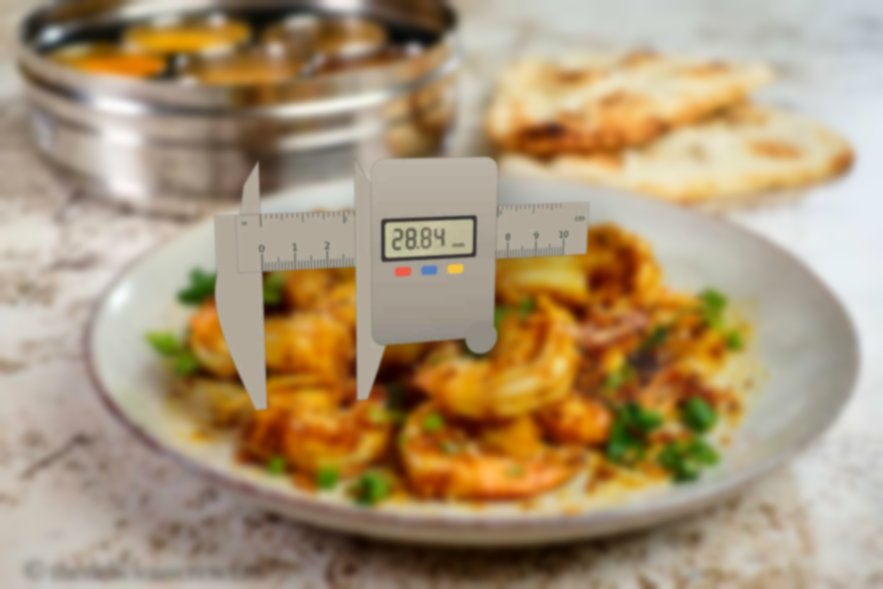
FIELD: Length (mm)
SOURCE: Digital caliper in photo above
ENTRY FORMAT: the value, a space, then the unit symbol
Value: 28.84 mm
